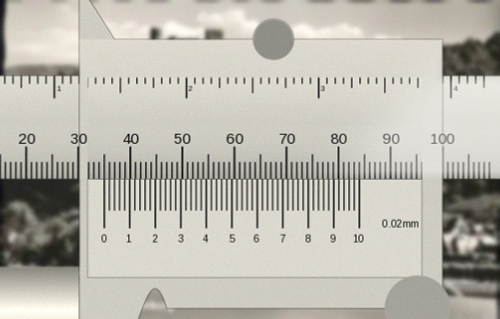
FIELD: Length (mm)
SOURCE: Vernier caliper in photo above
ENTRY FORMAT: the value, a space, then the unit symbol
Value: 35.0 mm
